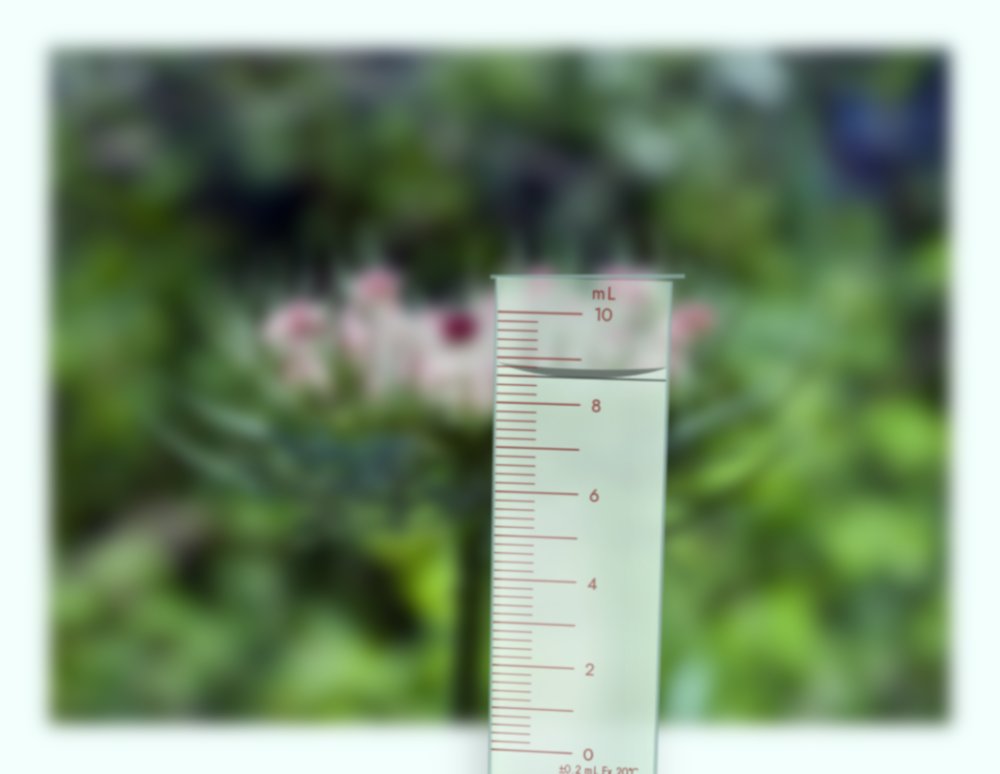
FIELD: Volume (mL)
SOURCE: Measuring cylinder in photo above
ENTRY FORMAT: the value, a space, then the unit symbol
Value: 8.6 mL
